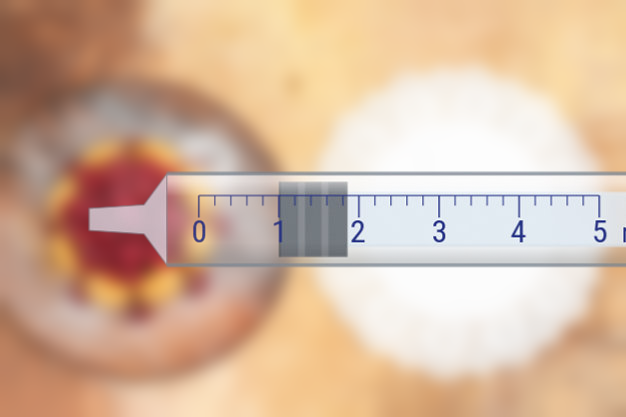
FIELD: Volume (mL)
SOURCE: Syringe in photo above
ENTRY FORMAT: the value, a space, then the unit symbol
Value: 1 mL
